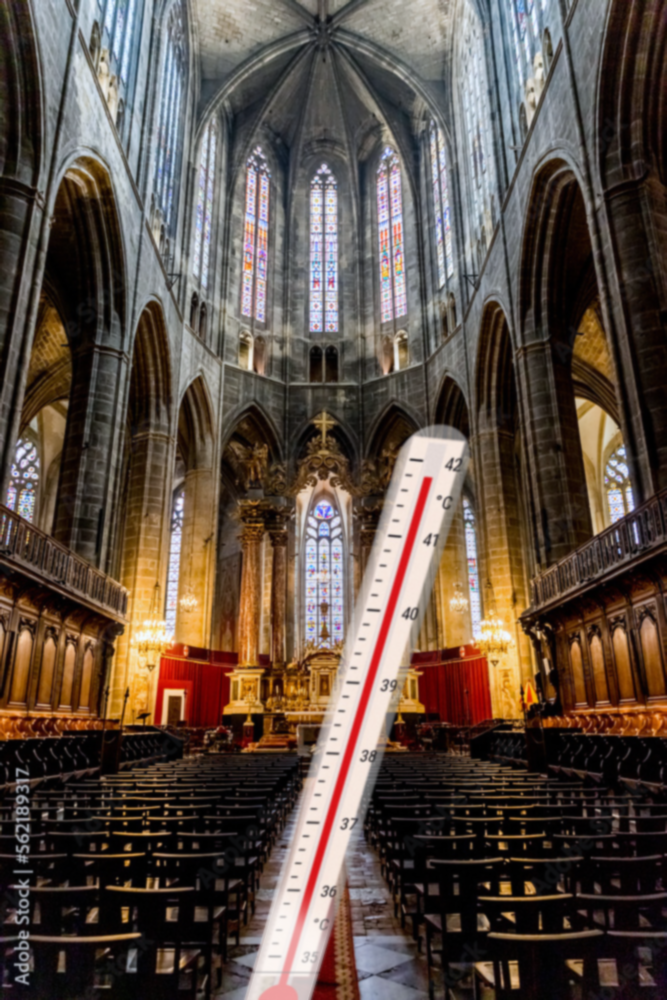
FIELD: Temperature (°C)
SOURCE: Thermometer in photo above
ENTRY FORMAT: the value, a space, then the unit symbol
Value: 41.8 °C
